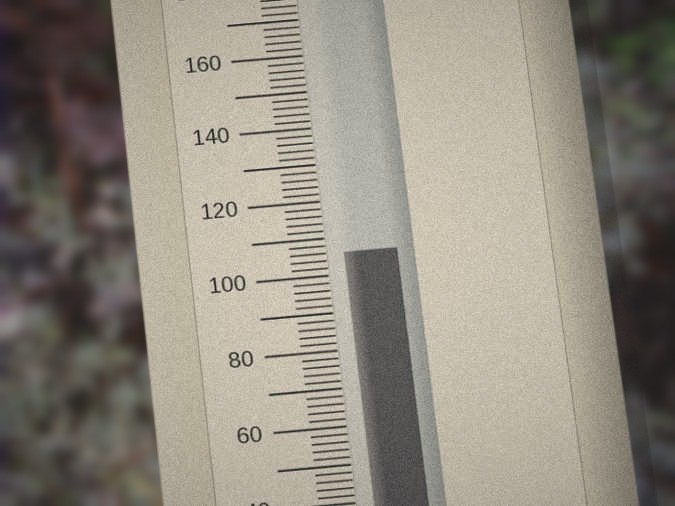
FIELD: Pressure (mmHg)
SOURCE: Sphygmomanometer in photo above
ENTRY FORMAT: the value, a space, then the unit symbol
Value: 106 mmHg
